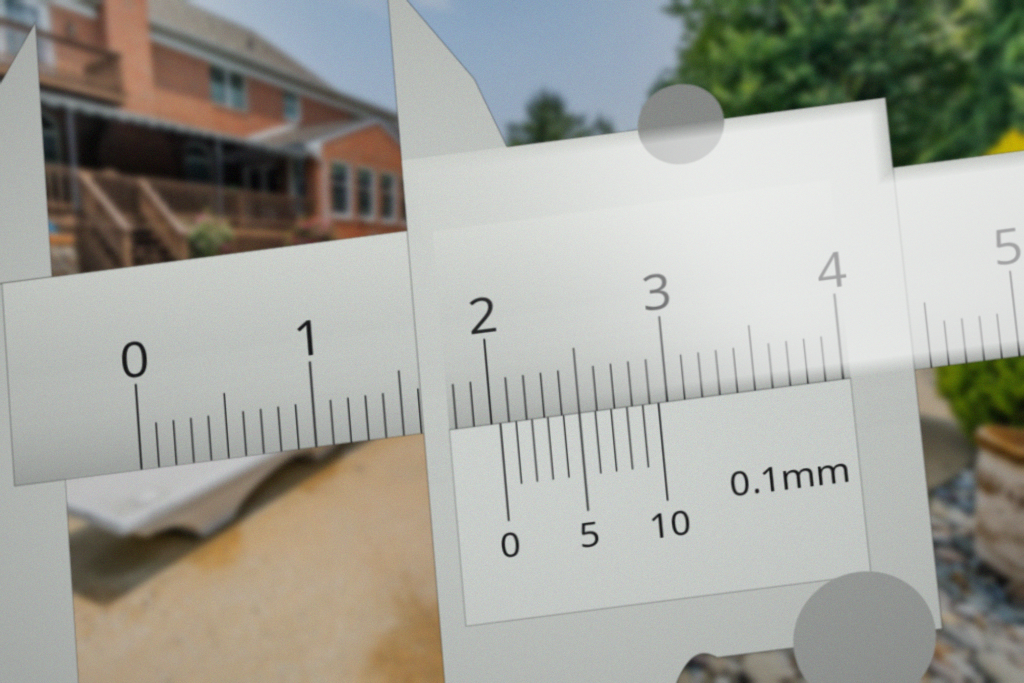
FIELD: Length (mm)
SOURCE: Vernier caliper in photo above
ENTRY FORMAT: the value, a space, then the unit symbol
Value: 20.5 mm
